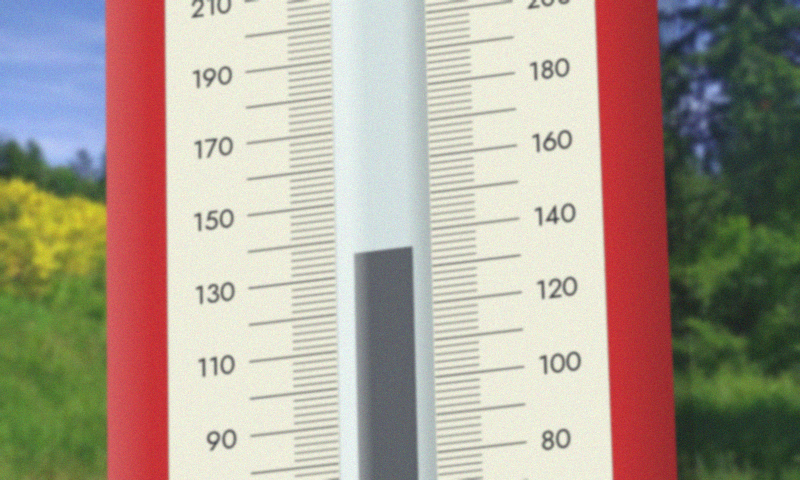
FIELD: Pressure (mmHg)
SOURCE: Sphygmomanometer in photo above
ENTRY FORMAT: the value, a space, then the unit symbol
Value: 136 mmHg
